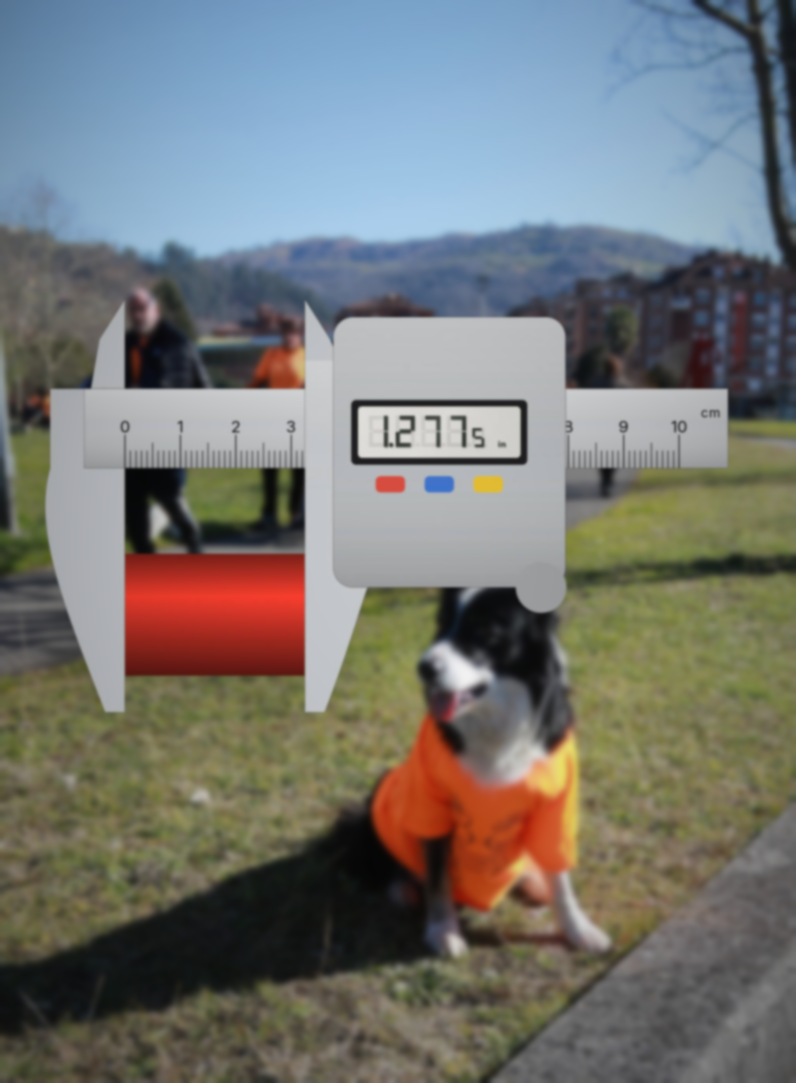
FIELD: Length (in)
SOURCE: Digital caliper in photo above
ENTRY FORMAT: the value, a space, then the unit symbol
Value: 1.2775 in
